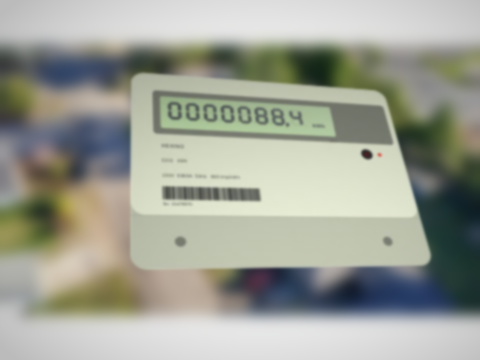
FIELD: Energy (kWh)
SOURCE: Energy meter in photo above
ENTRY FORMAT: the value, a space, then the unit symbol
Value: 88.4 kWh
